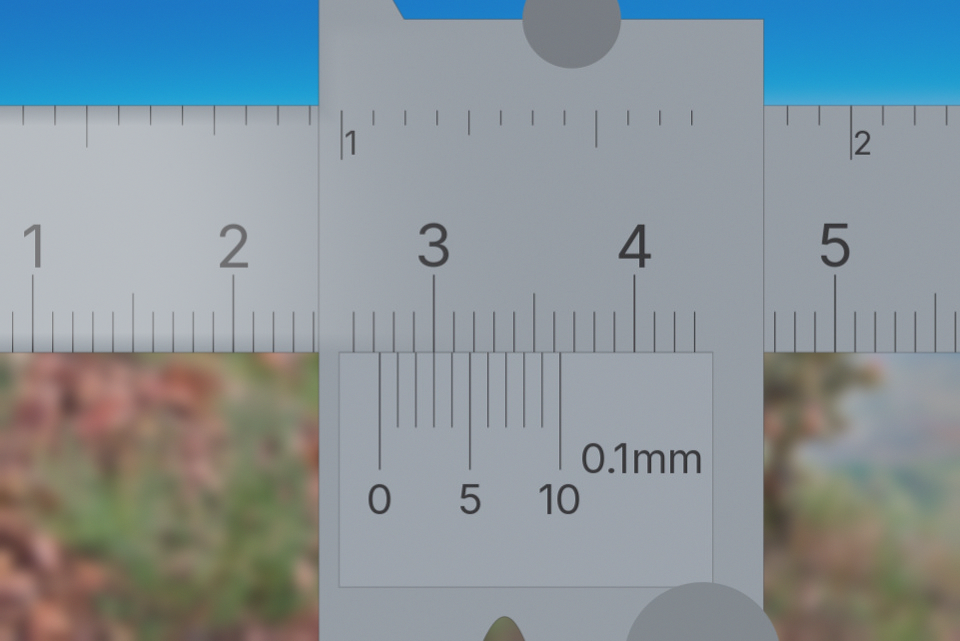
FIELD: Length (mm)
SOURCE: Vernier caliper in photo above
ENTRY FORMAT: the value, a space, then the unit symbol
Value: 27.3 mm
